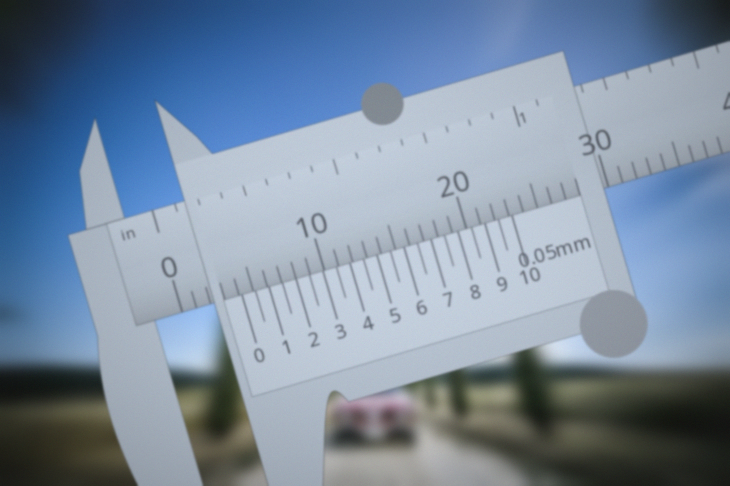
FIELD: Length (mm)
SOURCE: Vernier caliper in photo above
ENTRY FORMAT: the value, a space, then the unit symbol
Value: 4.2 mm
